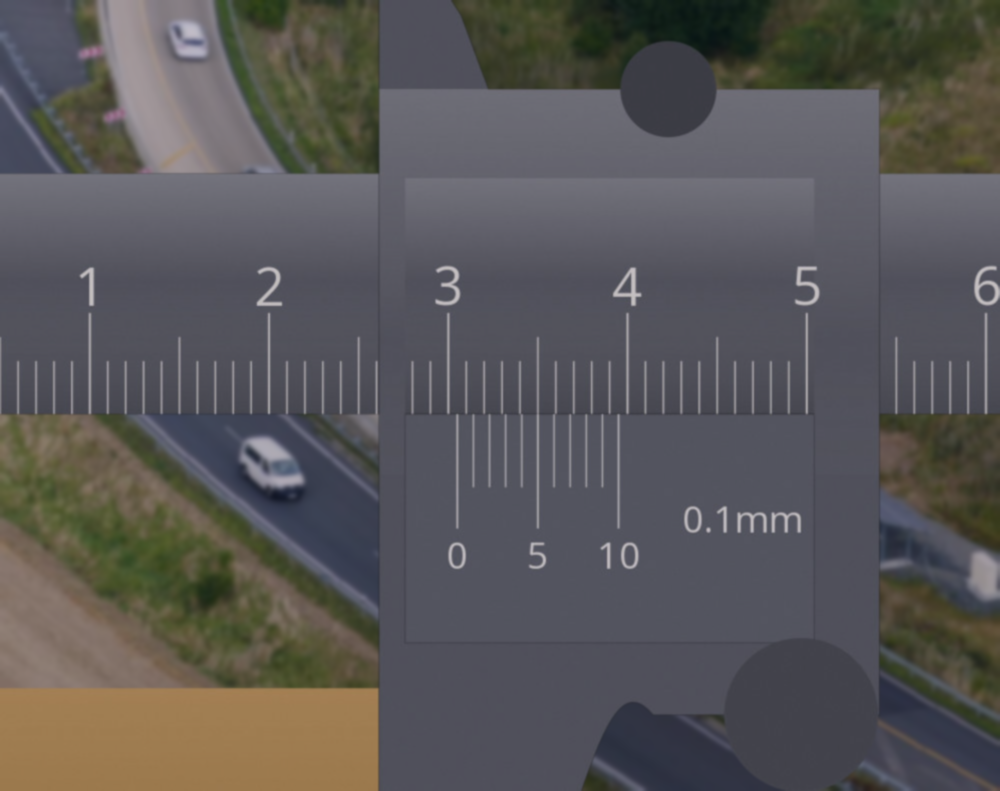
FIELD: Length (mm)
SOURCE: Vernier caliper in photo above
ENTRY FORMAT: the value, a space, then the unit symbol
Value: 30.5 mm
